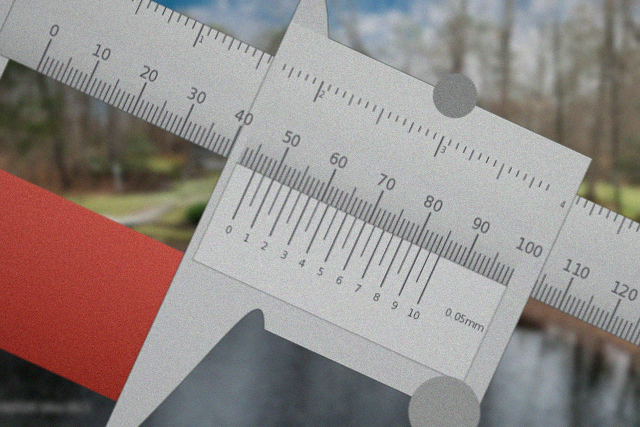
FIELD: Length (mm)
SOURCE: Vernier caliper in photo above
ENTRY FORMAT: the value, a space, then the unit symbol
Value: 46.0 mm
